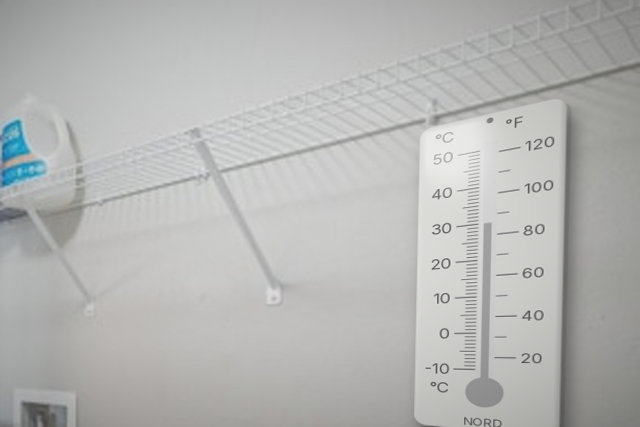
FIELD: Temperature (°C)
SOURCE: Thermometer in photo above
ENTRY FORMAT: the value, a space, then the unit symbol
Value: 30 °C
